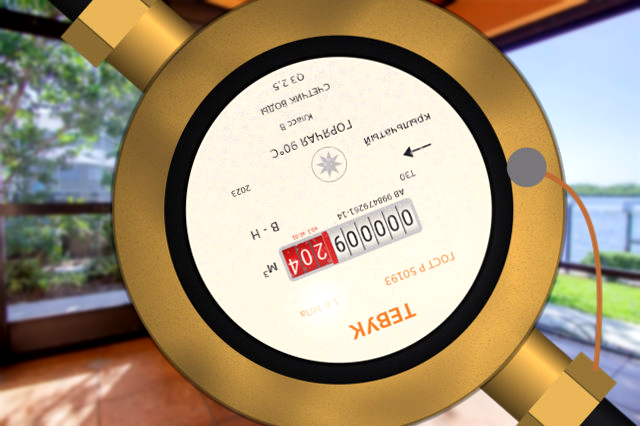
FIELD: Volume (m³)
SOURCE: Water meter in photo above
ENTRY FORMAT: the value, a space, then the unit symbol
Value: 9.204 m³
